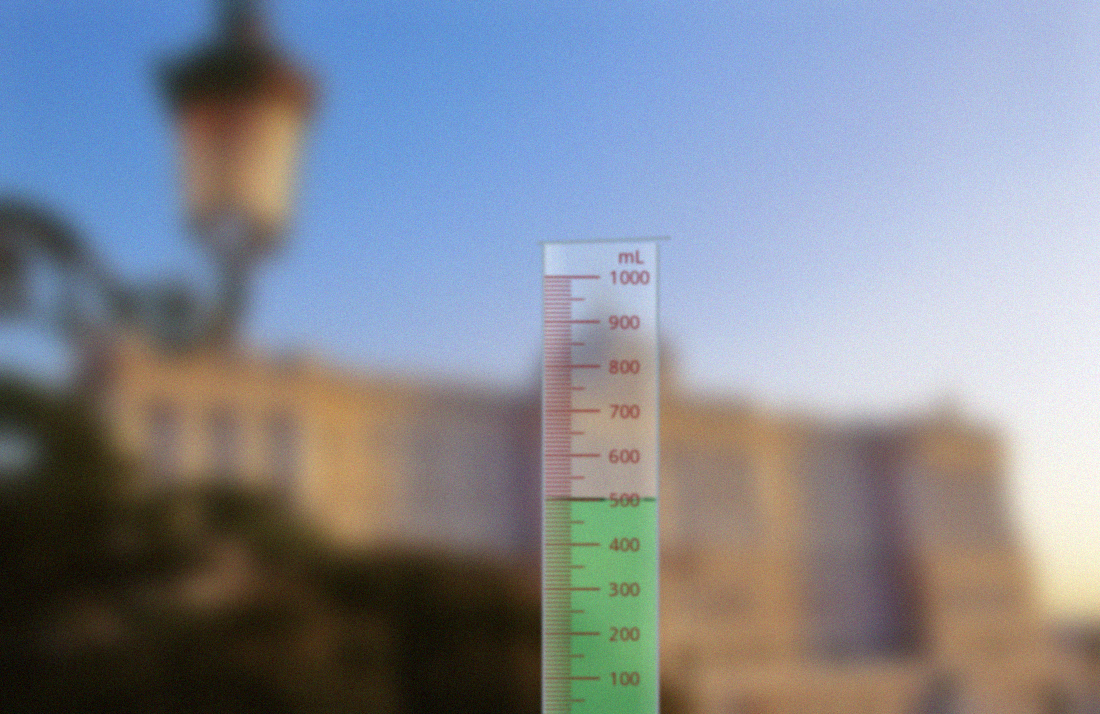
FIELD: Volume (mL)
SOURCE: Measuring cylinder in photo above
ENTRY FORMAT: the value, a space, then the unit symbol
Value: 500 mL
